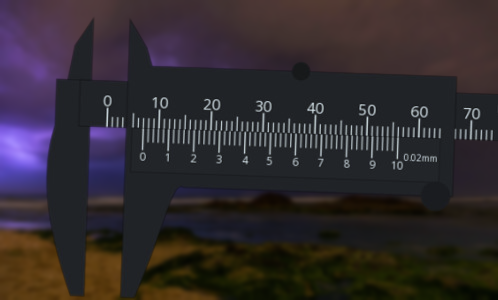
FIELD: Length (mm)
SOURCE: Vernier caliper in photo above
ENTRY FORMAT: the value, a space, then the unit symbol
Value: 7.0 mm
